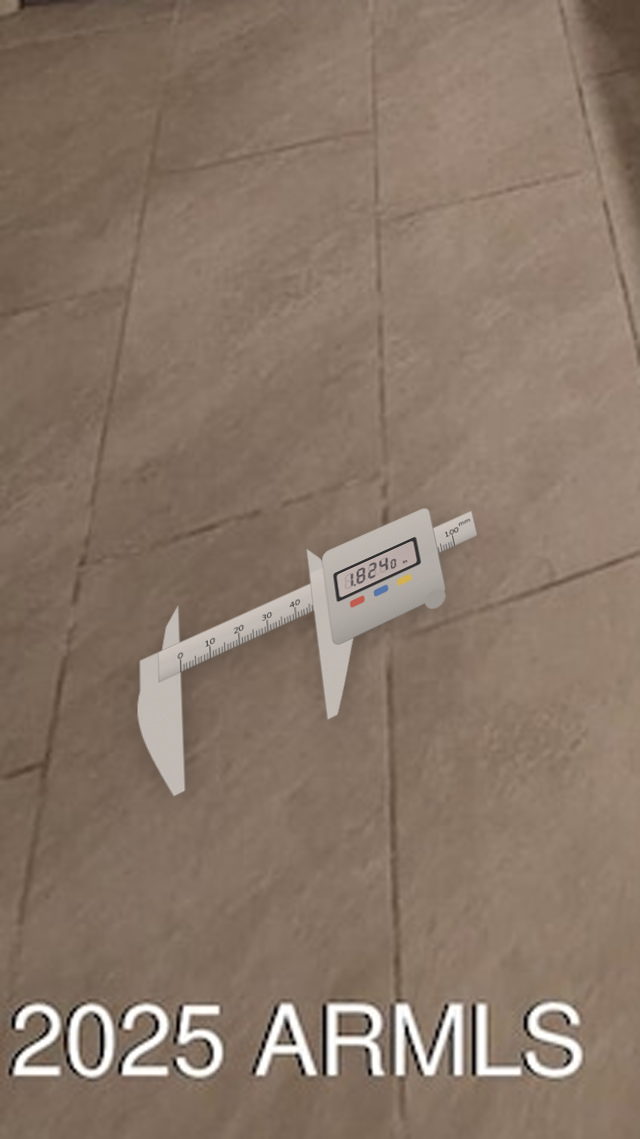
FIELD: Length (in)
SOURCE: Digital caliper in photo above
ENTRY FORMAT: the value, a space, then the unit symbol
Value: 1.8240 in
